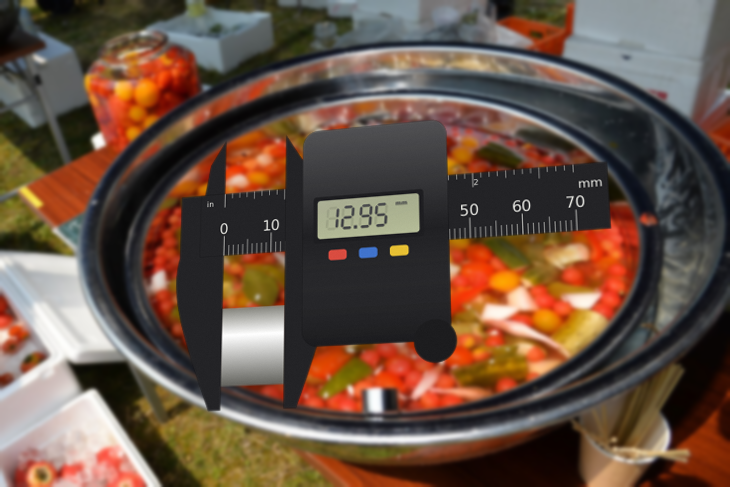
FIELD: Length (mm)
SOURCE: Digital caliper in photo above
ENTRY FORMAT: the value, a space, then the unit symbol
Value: 12.95 mm
